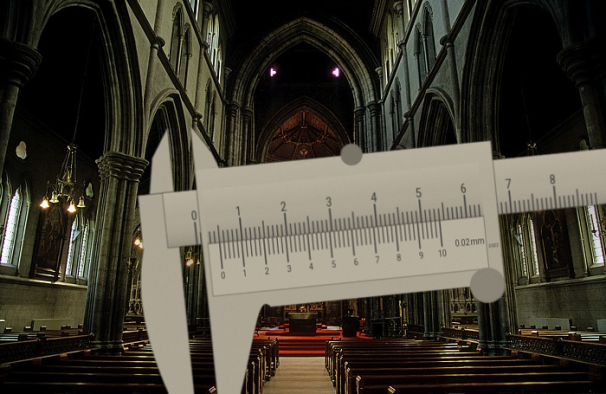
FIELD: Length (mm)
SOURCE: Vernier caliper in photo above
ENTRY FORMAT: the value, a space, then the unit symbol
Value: 5.0 mm
